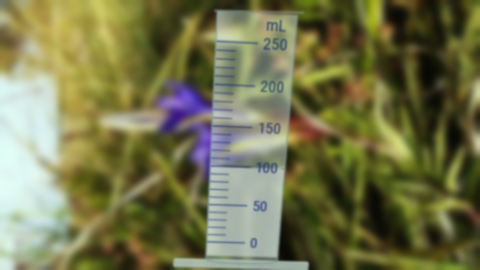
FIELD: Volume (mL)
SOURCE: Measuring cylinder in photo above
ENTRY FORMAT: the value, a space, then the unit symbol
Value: 100 mL
